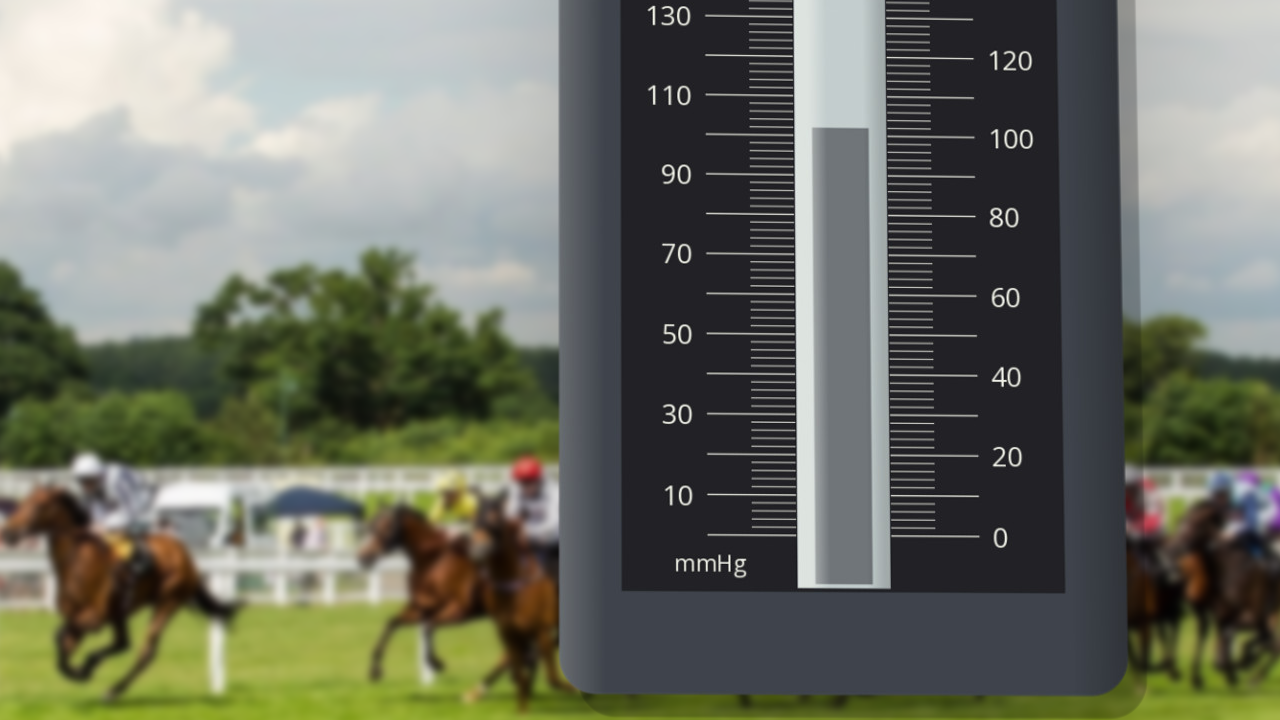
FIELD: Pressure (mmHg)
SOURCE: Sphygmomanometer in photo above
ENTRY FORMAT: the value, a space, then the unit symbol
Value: 102 mmHg
